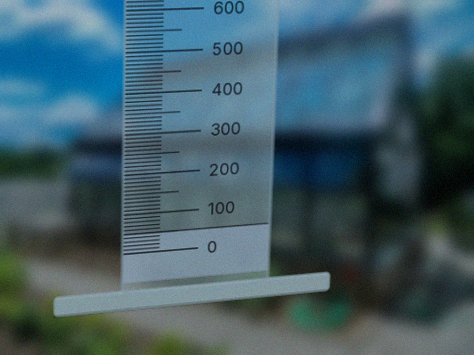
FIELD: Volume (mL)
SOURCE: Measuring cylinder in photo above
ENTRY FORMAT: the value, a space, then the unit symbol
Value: 50 mL
